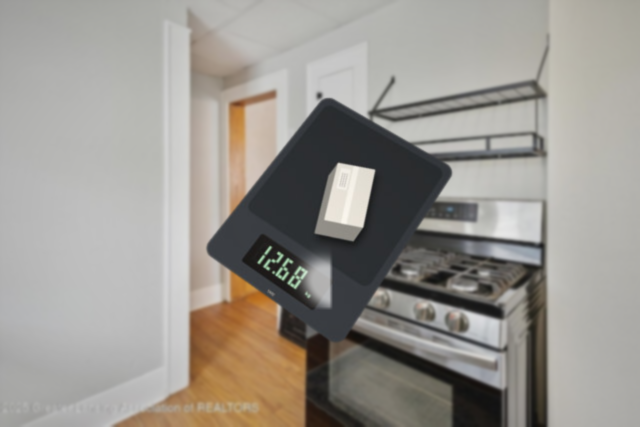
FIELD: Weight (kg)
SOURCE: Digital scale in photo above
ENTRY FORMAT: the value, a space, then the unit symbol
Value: 12.68 kg
